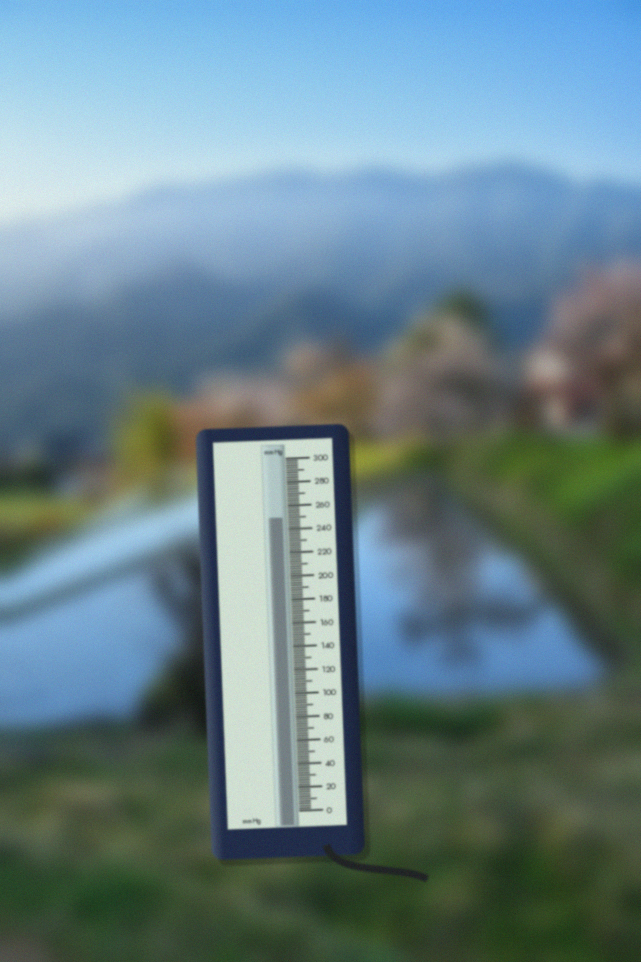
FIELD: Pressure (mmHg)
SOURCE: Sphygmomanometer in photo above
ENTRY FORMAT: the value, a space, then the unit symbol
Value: 250 mmHg
